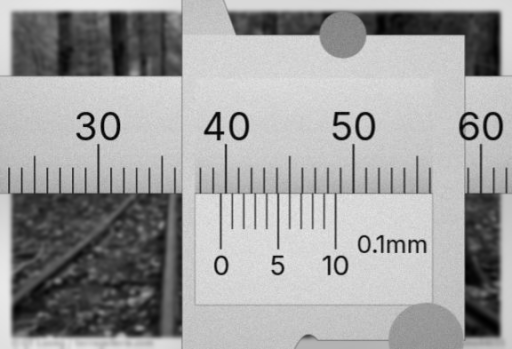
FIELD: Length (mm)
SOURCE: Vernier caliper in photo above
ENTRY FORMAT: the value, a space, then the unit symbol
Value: 39.6 mm
